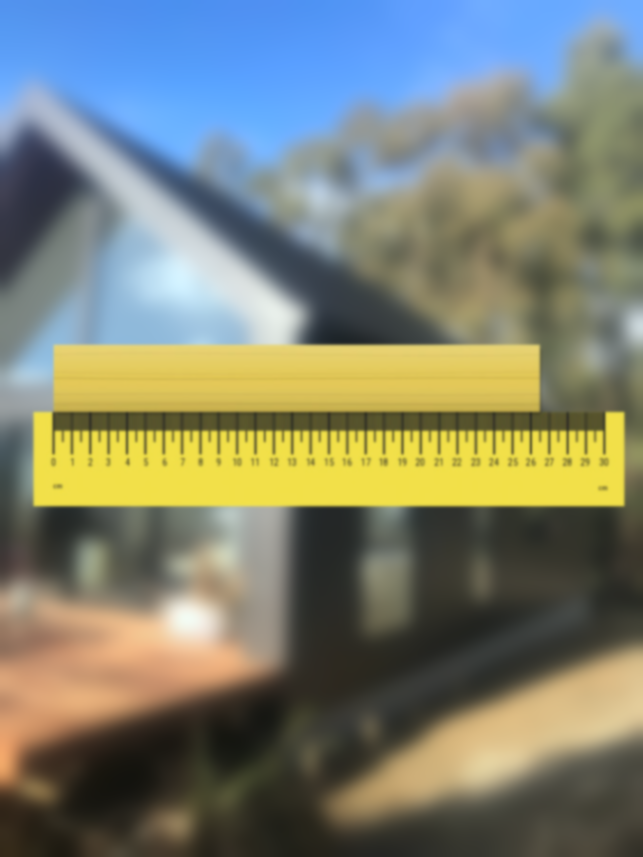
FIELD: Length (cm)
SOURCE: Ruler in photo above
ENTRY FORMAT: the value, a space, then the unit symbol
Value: 26.5 cm
